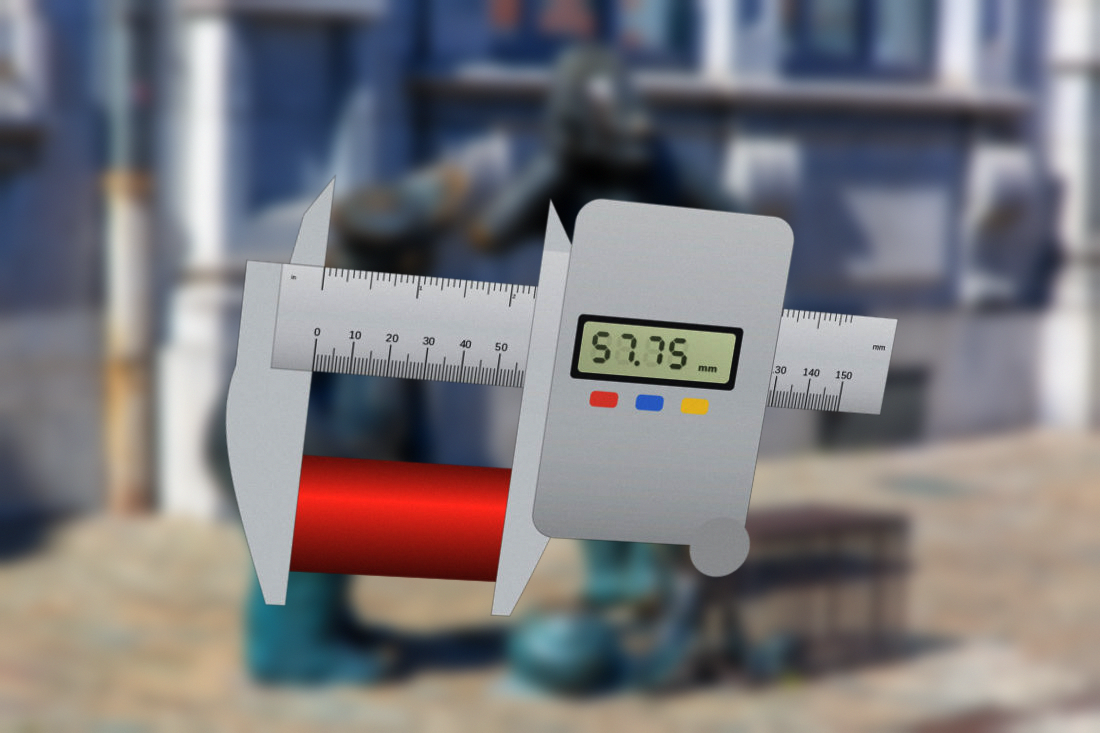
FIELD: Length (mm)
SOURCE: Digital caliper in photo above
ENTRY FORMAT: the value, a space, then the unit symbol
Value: 57.75 mm
